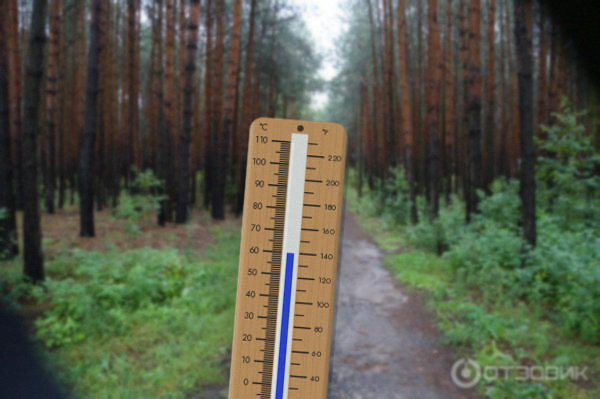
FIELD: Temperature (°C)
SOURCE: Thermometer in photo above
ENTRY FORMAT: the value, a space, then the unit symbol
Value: 60 °C
